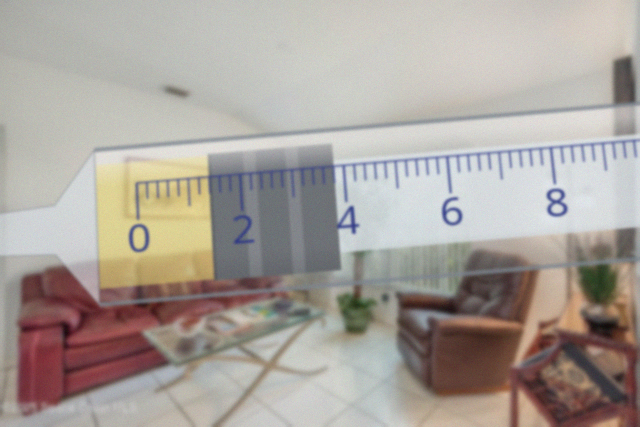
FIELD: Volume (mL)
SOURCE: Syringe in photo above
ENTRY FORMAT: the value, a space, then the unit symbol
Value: 1.4 mL
